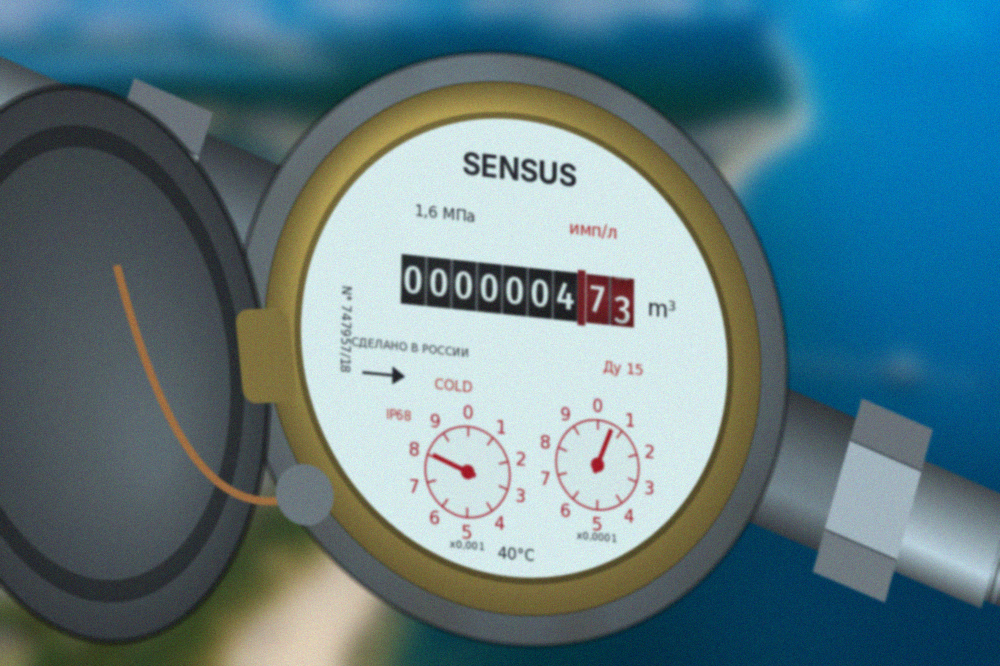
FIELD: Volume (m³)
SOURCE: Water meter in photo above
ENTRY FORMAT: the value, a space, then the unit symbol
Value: 4.7280 m³
